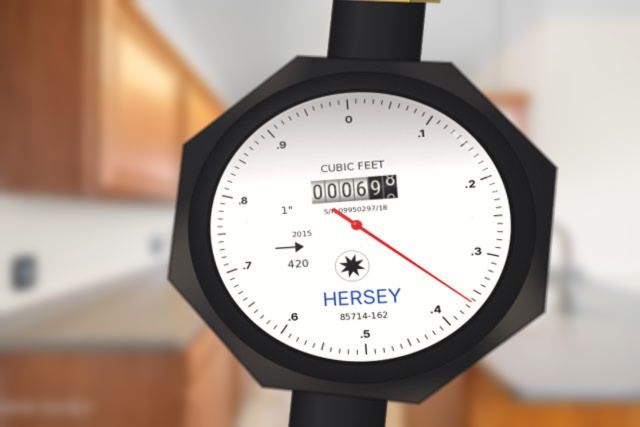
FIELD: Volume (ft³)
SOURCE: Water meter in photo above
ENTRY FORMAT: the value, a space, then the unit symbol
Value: 698.36 ft³
